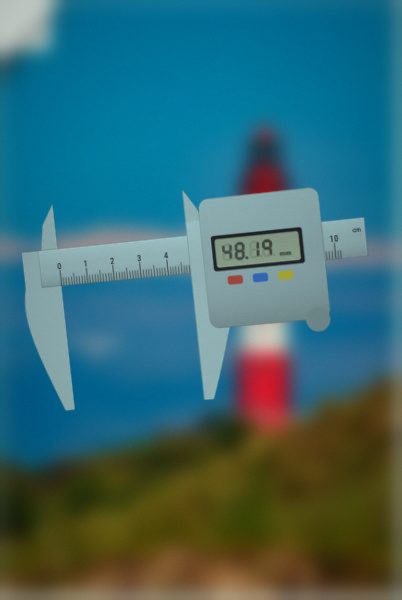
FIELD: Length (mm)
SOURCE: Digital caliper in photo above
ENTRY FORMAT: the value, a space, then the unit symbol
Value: 48.19 mm
